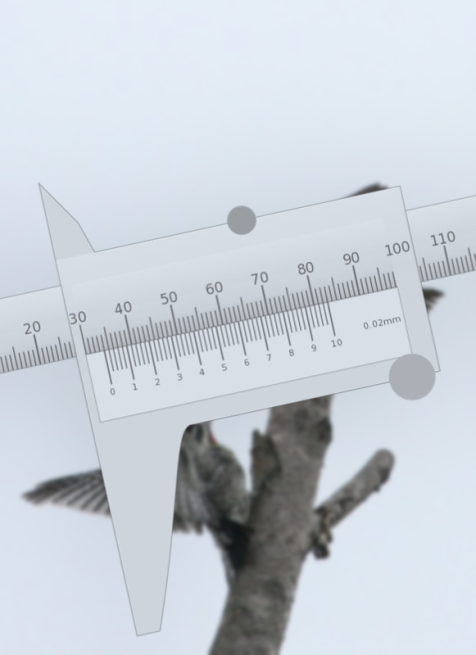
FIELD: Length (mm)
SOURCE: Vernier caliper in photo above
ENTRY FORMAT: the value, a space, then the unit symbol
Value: 34.0 mm
